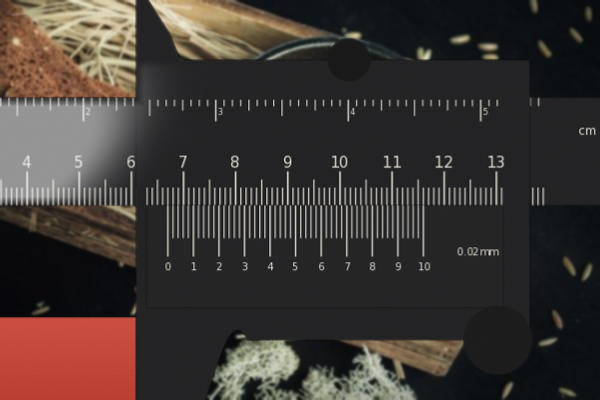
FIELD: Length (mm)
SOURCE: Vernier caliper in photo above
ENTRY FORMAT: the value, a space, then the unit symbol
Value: 67.0 mm
